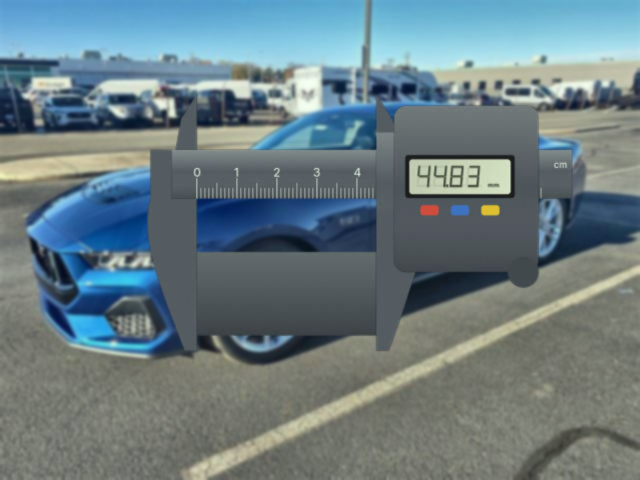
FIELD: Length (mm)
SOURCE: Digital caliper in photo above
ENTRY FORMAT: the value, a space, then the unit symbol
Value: 44.83 mm
